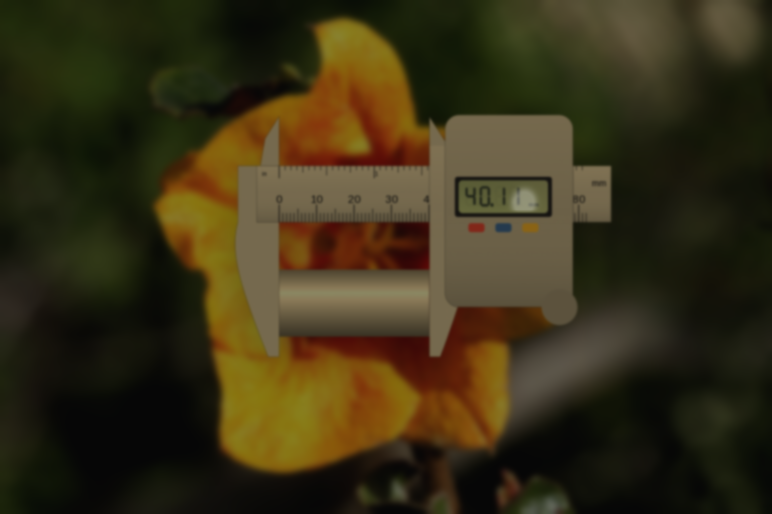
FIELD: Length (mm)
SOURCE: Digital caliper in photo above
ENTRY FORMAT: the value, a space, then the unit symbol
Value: 40.11 mm
